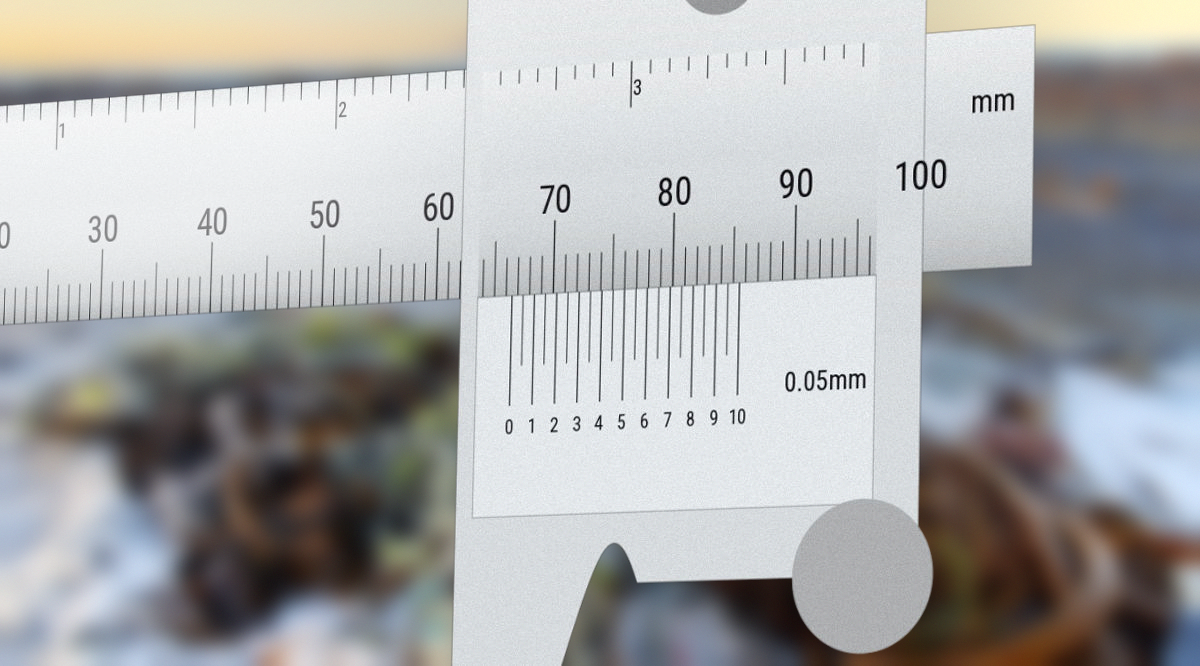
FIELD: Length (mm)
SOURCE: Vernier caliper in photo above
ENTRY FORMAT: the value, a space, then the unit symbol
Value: 66.5 mm
